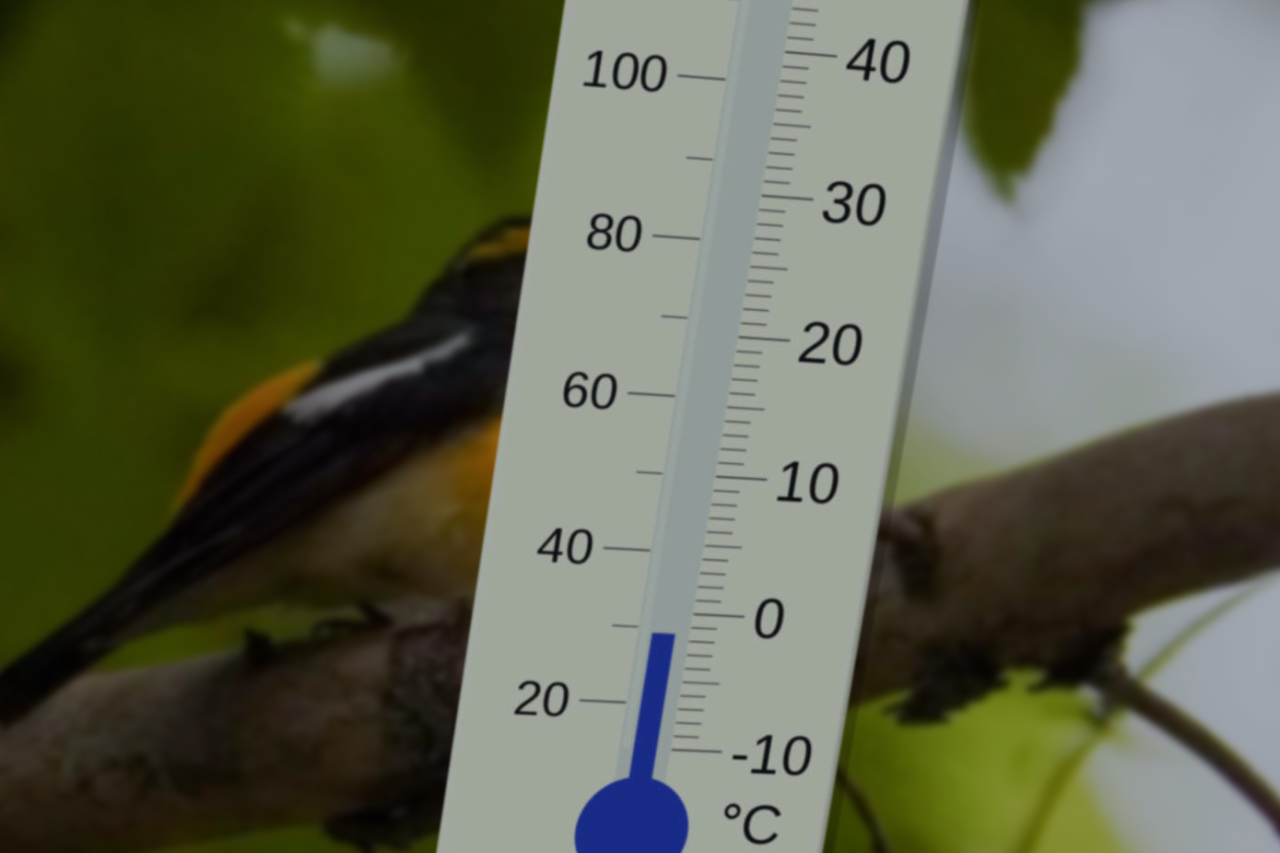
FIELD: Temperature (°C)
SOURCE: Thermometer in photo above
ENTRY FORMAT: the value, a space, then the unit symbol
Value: -1.5 °C
